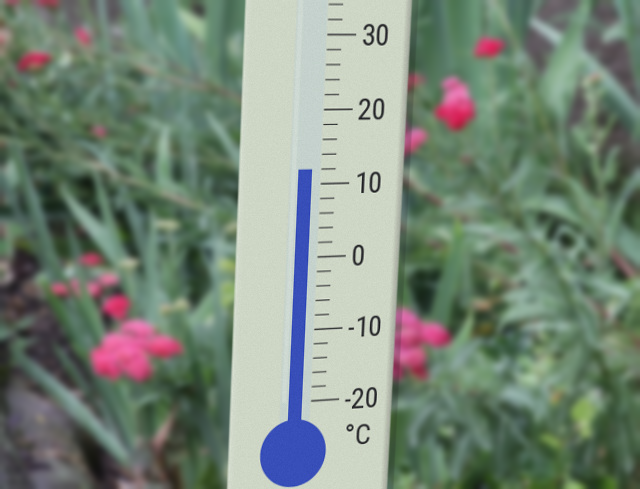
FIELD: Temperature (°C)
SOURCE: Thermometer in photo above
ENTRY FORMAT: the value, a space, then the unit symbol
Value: 12 °C
